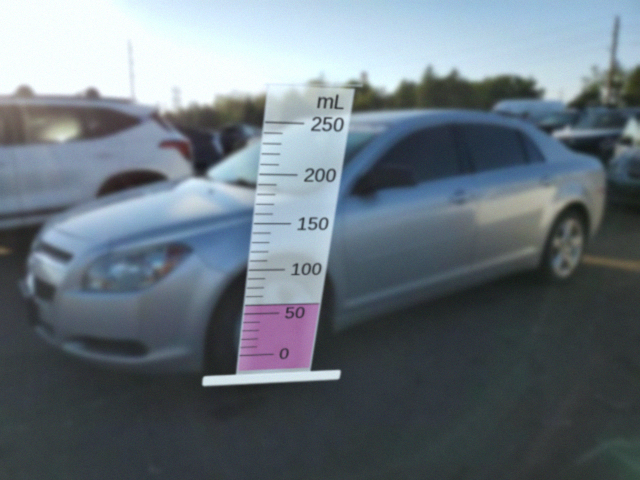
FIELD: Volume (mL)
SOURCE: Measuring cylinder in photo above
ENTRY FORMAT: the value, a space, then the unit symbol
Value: 60 mL
